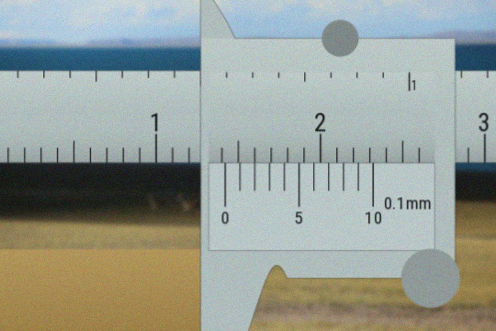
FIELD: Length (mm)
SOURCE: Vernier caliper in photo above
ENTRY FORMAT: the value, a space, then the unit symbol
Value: 14.2 mm
